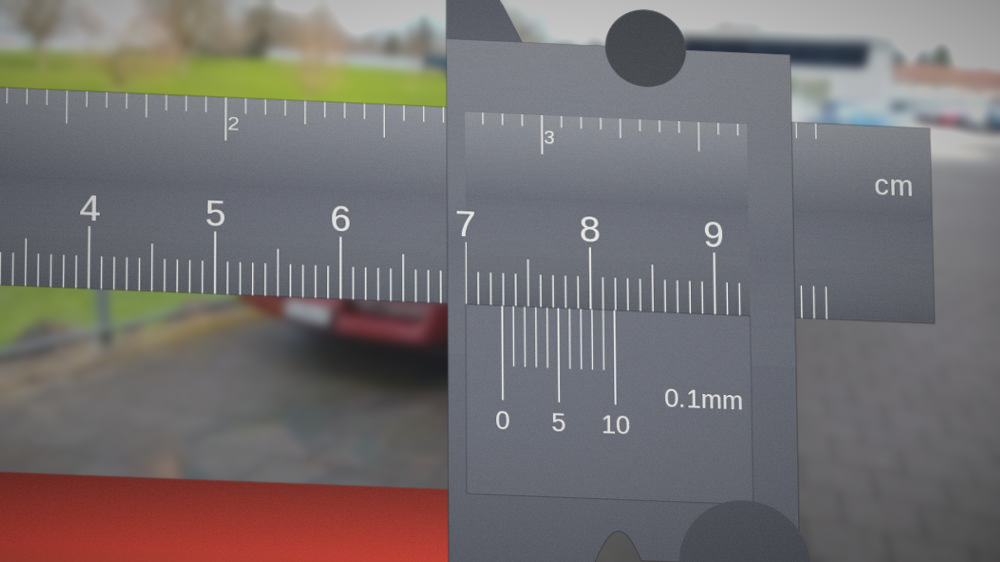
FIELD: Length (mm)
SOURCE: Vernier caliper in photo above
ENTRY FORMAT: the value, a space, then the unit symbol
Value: 72.9 mm
